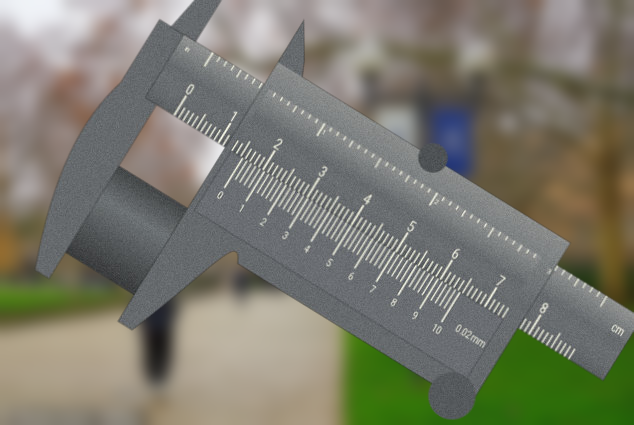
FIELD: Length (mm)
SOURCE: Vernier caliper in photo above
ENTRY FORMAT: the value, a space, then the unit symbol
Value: 15.5 mm
